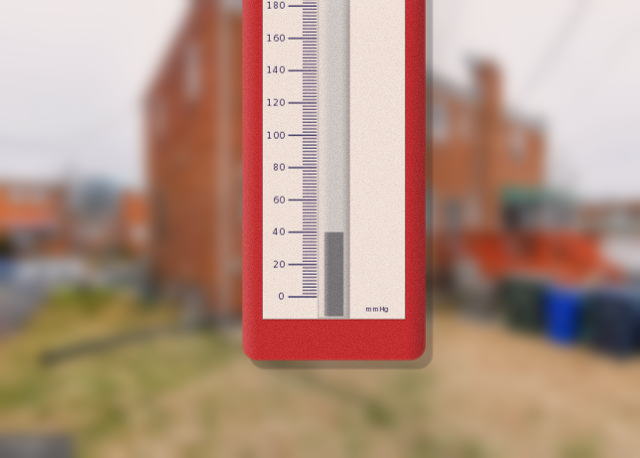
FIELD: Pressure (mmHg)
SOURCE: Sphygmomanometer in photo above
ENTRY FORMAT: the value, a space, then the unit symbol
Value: 40 mmHg
